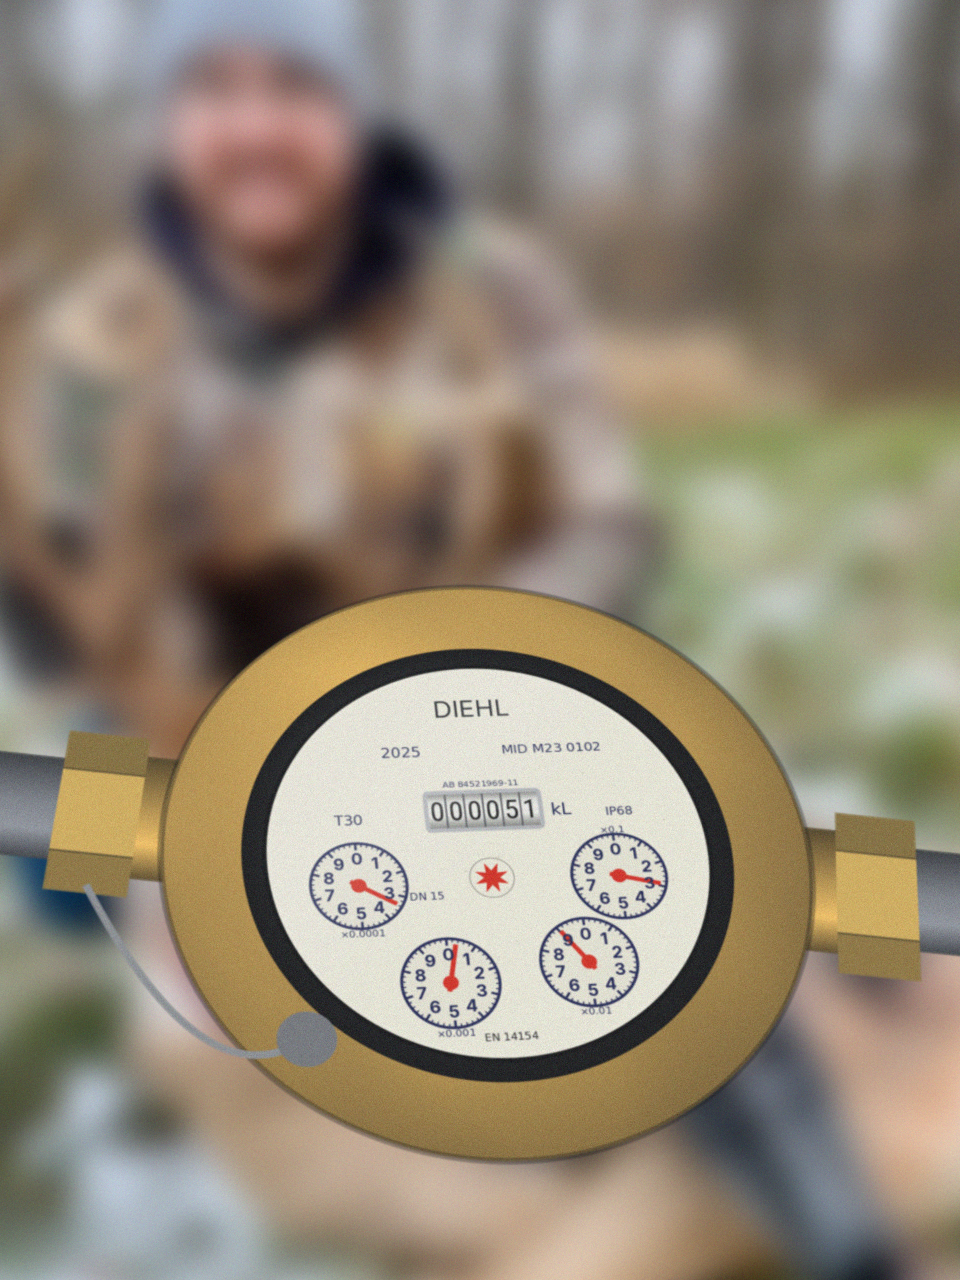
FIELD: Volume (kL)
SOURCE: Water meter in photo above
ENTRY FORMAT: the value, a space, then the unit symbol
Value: 51.2903 kL
